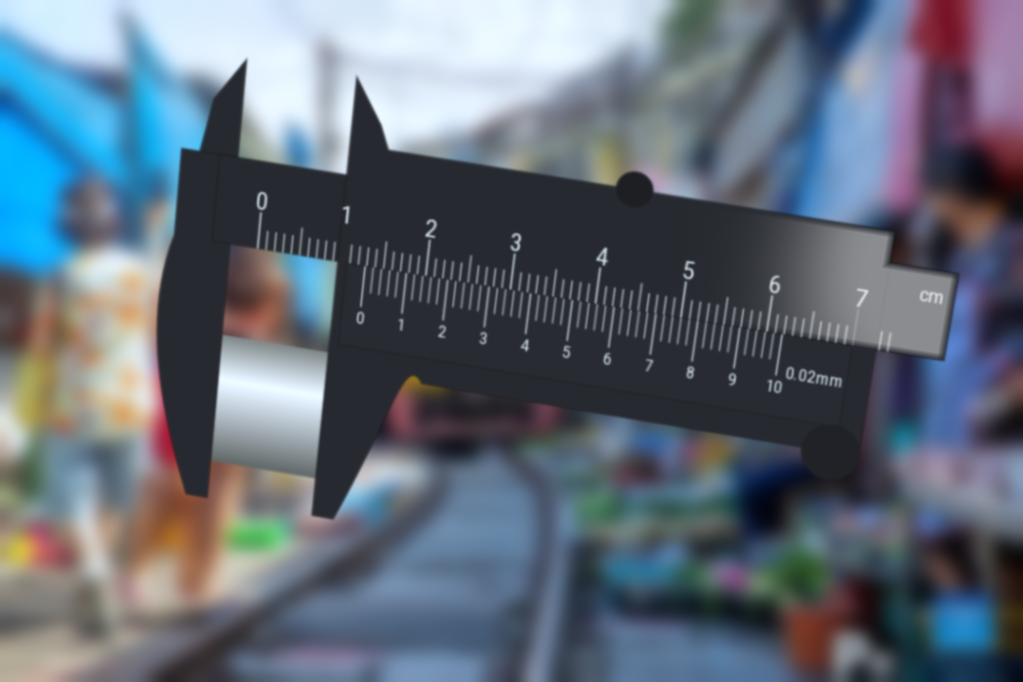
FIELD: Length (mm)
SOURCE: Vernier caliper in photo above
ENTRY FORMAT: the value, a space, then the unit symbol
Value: 12.8 mm
